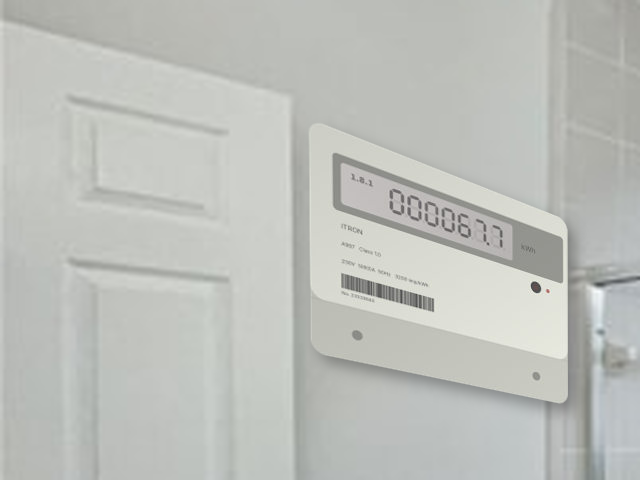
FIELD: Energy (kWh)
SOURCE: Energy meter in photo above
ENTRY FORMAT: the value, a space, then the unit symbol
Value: 67.7 kWh
